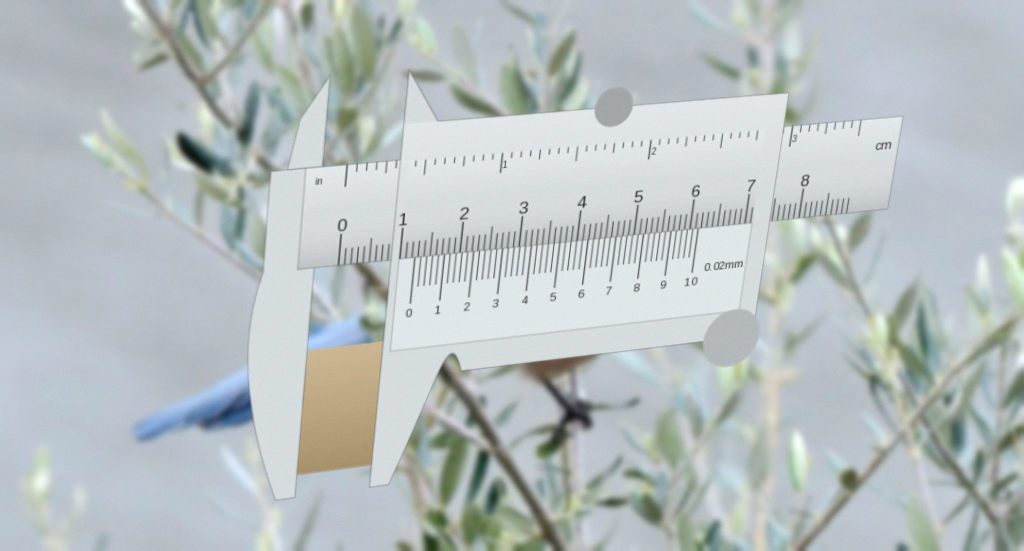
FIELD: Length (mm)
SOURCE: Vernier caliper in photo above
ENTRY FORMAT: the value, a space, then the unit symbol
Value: 12.5 mm
